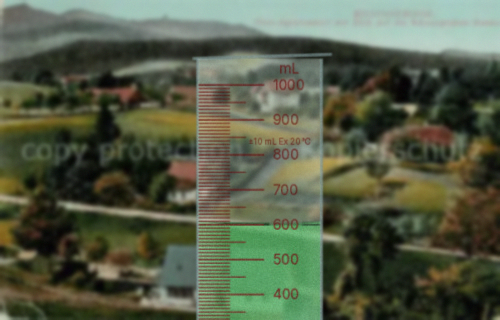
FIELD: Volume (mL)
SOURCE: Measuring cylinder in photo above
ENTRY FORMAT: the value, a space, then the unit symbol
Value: 600 mL
